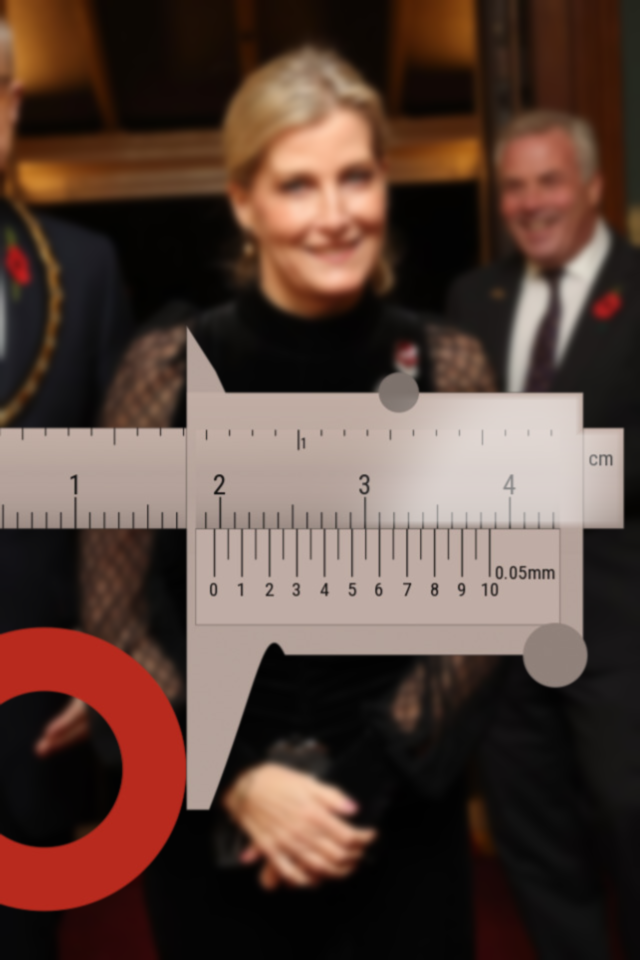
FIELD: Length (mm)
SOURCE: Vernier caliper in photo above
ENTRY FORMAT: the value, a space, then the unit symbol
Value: 19.6 mm
